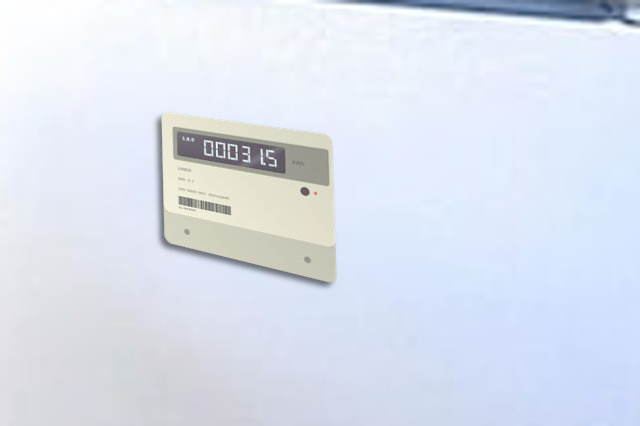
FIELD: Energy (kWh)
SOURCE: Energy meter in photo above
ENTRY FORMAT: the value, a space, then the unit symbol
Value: 31.5 kWh
